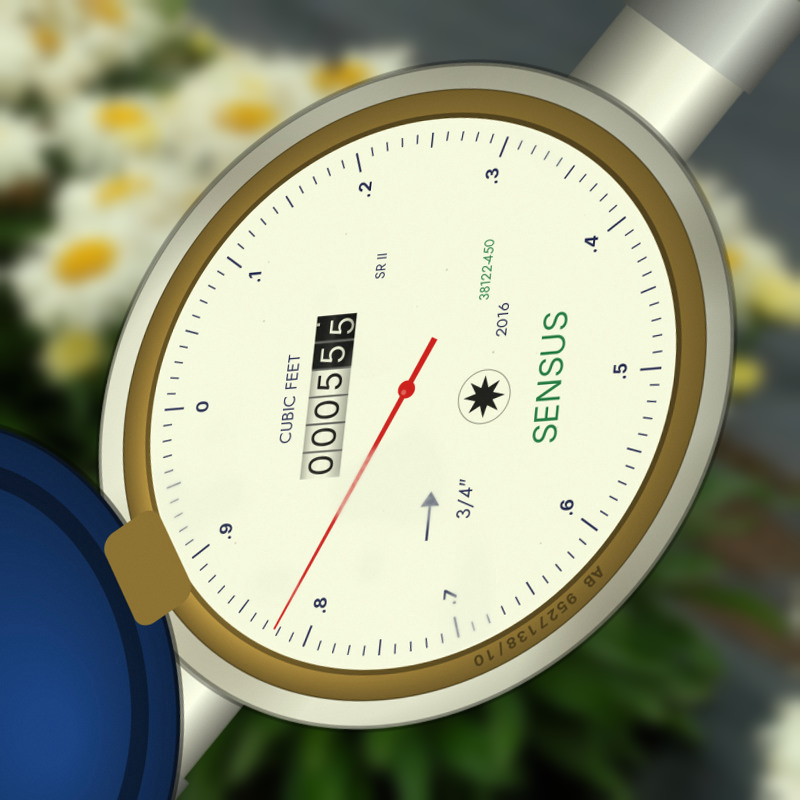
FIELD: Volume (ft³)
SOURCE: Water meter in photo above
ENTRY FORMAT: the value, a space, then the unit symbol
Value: 554.82 ft³
